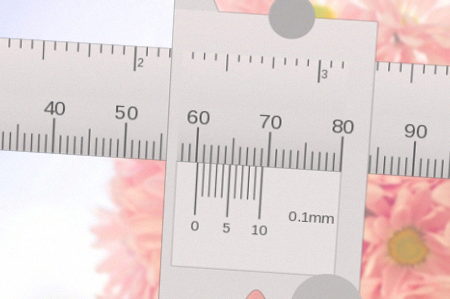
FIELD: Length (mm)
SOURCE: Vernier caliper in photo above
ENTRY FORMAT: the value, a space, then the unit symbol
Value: 60.2 mm
